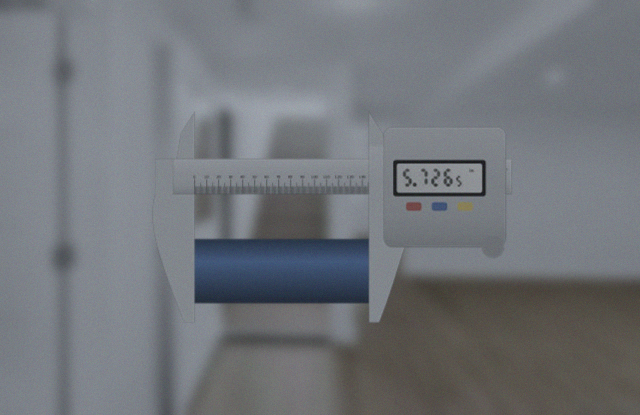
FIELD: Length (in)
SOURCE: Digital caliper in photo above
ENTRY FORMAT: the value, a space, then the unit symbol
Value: 5.7265 in
